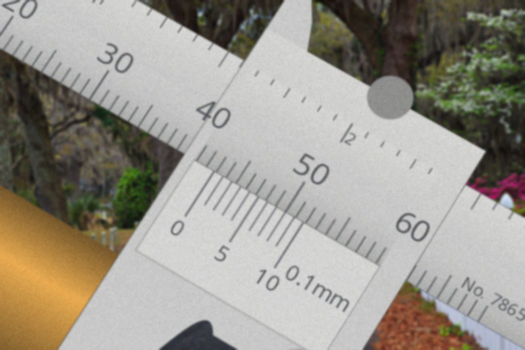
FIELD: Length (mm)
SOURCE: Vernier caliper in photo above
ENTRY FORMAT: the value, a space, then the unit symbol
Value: 42.8 mm
